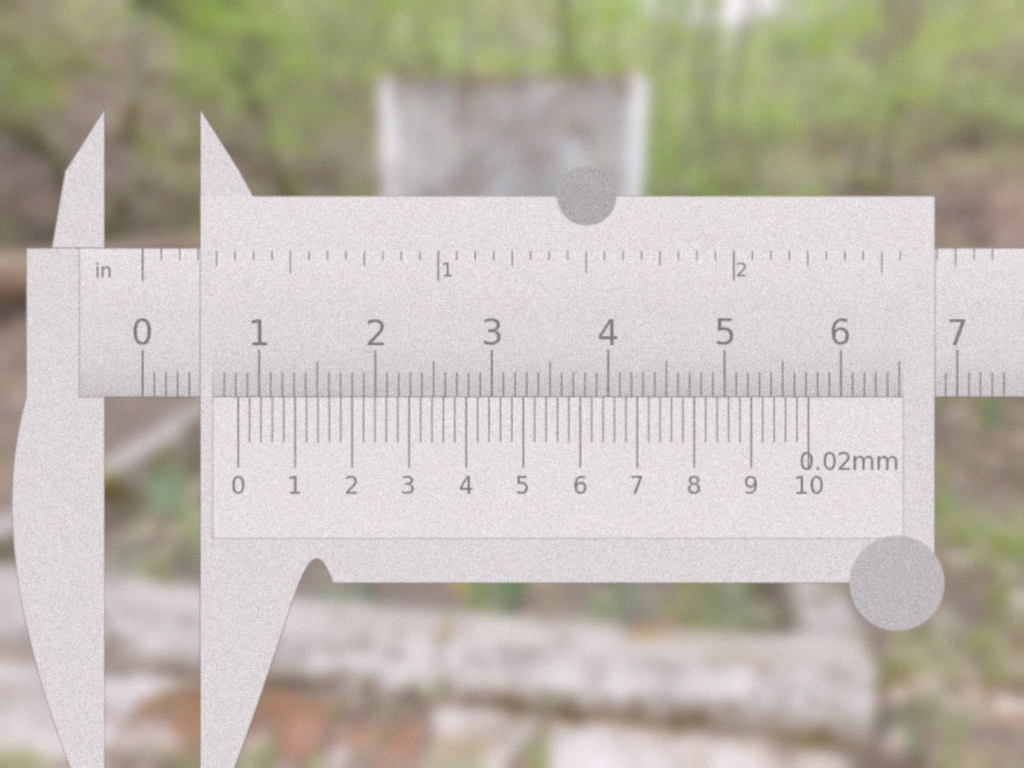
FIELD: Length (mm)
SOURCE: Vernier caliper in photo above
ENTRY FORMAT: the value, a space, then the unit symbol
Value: 8.2 mm
